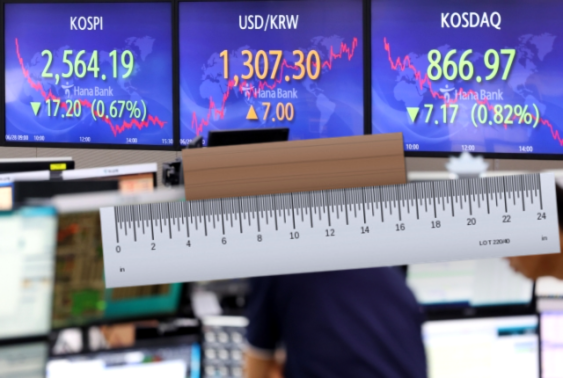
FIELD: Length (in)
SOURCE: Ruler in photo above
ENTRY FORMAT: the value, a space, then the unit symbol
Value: 12.5 in
